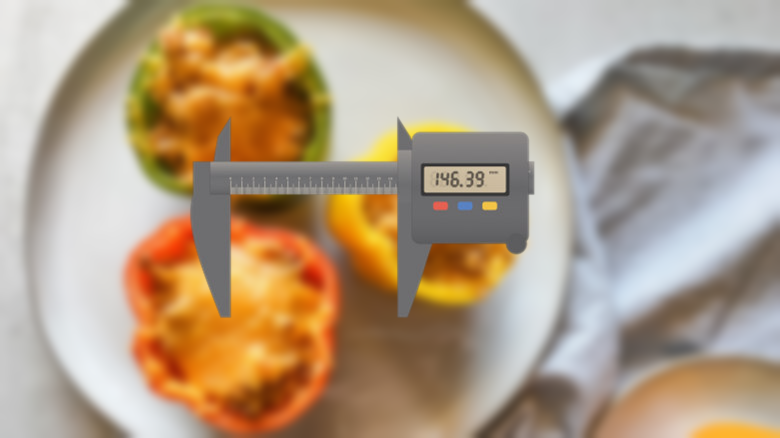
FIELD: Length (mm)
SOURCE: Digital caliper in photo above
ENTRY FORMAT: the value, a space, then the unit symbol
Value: 146.39 mm
